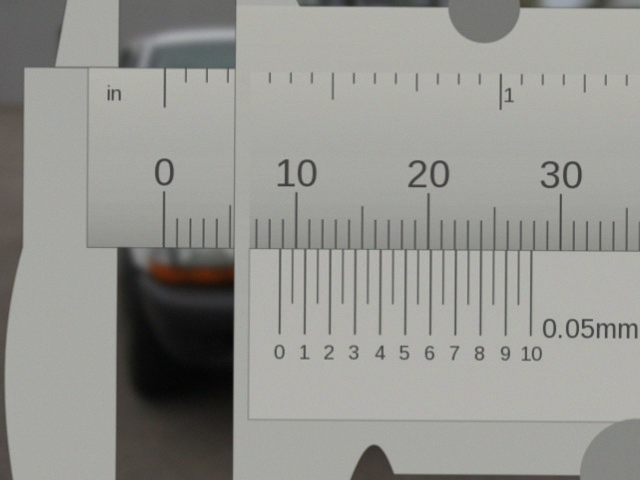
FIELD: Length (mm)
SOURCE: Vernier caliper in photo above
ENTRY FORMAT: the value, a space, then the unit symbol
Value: 8.8 mm
